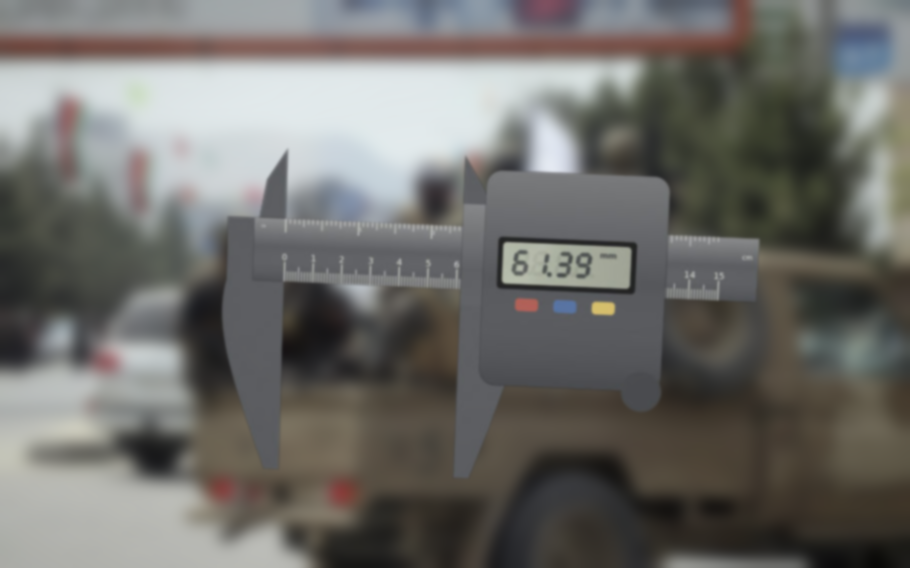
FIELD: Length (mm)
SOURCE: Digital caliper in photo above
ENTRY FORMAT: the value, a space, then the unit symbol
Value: 61.39 mm
